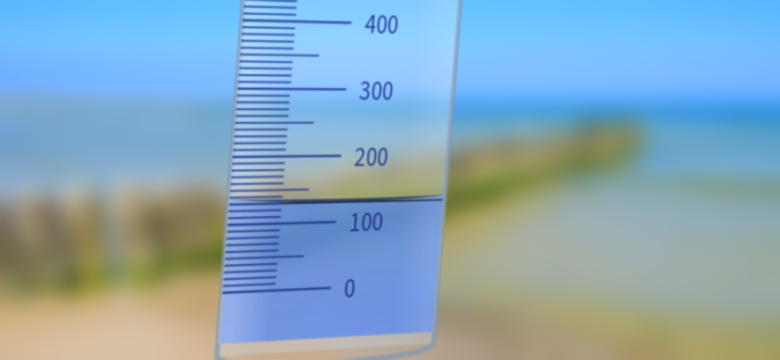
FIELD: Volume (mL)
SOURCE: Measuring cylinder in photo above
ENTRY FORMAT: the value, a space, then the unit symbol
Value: 130 mL
